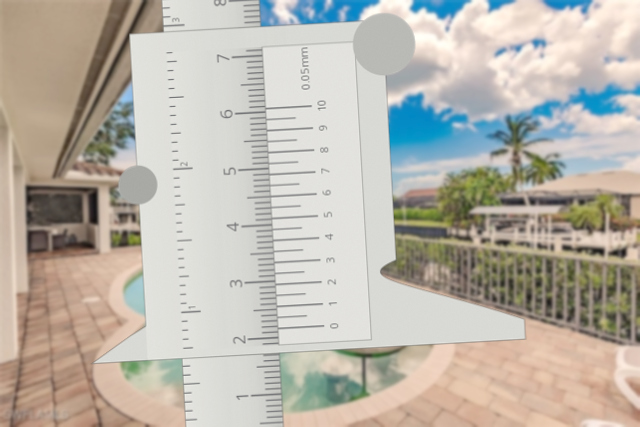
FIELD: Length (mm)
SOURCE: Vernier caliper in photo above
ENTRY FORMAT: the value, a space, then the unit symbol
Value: 21.6 mm
